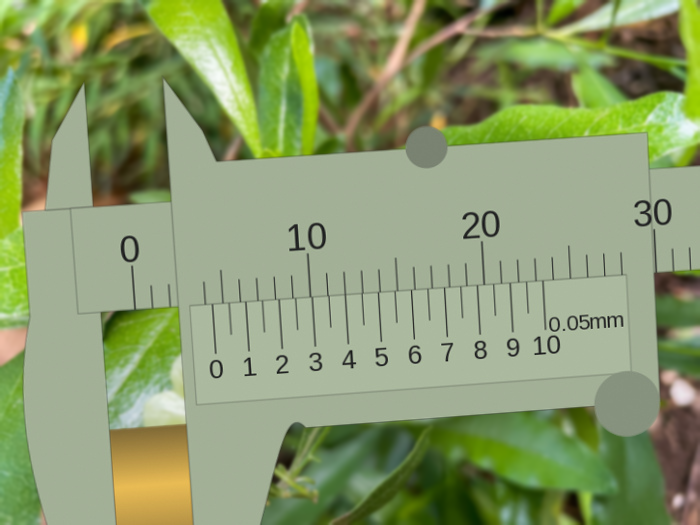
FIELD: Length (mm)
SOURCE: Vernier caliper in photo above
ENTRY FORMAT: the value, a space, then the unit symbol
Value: 4.4 mm
